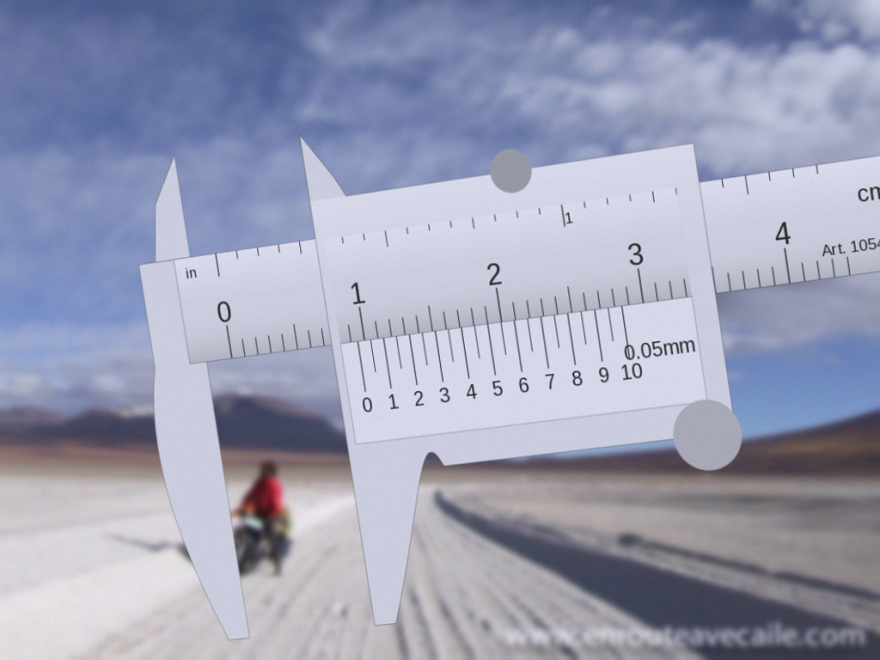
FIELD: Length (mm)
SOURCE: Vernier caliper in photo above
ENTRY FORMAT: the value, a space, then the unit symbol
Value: 9.5 mm
